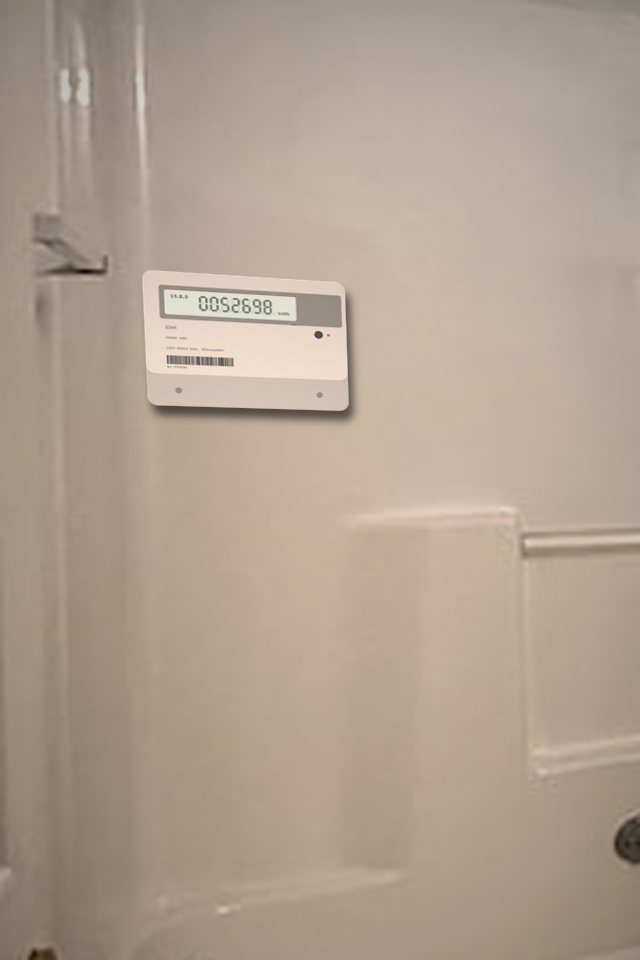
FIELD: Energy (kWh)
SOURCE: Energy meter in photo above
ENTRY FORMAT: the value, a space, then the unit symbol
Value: 52698 kWh
